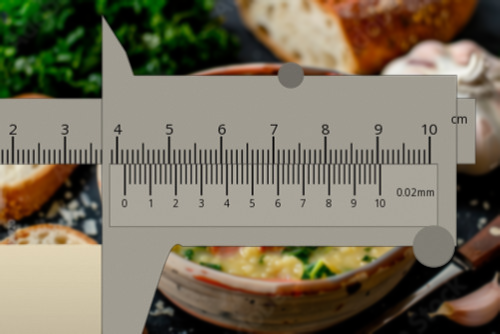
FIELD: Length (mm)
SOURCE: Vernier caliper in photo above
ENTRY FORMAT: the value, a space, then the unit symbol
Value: 41.5 mm
